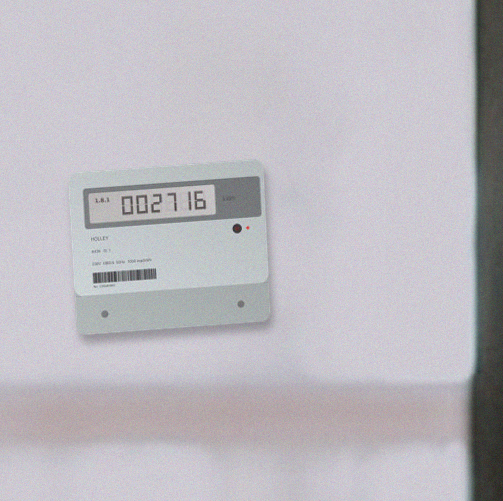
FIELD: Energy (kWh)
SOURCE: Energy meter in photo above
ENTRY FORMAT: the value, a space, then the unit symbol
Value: 2716 kWh
